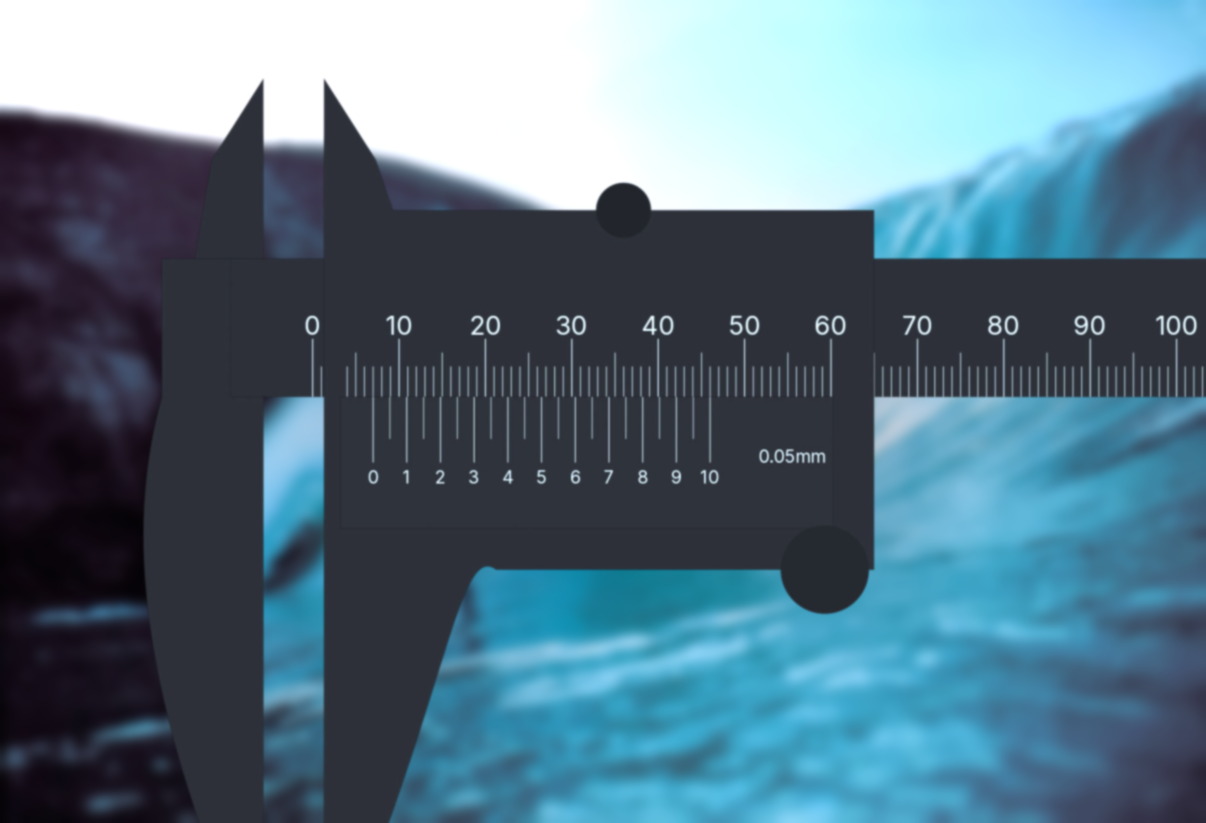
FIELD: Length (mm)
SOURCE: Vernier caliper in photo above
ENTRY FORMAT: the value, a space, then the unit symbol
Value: 7.0 mm
